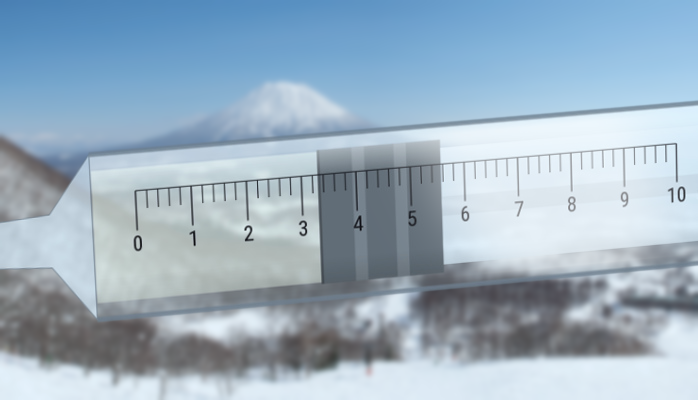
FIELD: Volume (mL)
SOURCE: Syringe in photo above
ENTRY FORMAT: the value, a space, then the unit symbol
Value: 3.3 mL
